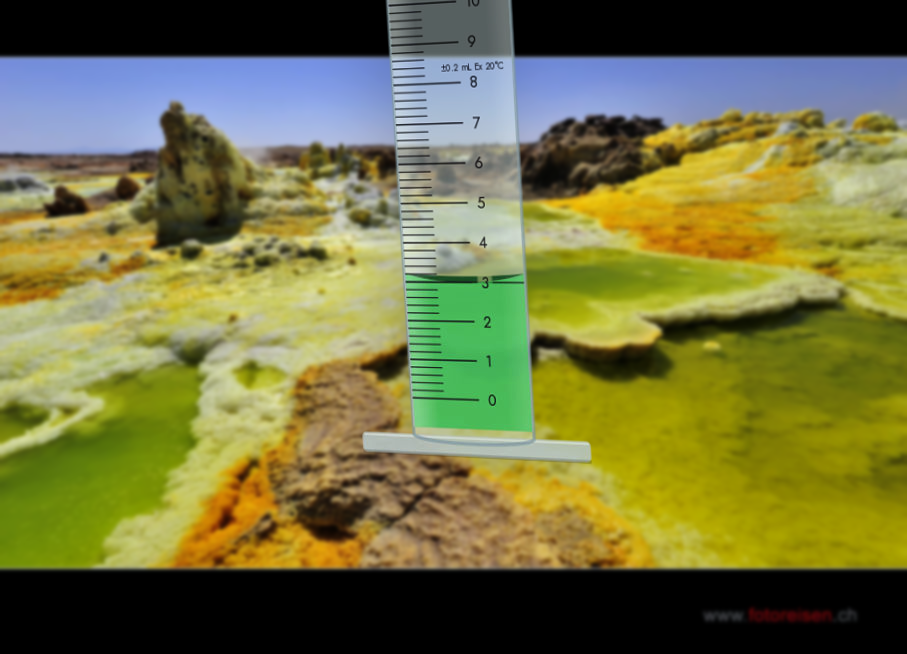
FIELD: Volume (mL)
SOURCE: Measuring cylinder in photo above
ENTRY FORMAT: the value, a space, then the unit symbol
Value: 3 mL
